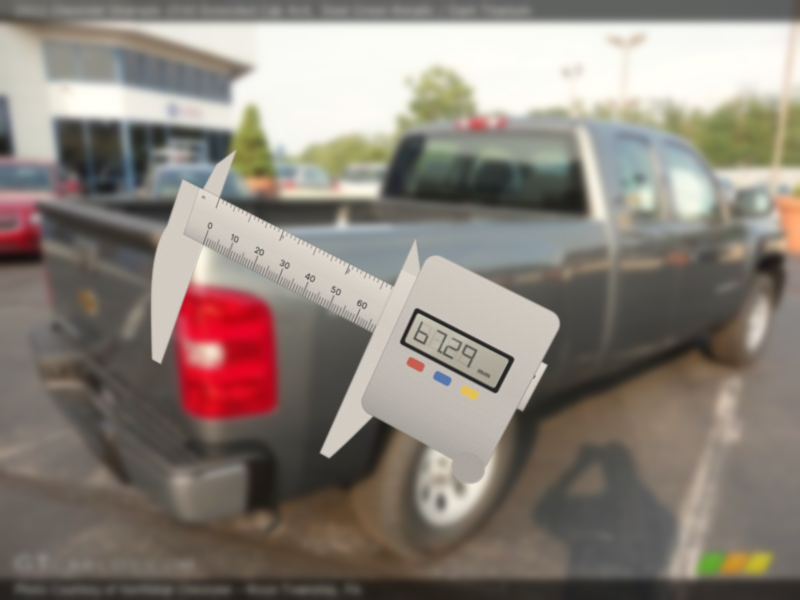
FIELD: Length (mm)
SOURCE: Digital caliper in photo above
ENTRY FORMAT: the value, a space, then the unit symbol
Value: 67.29 mm
